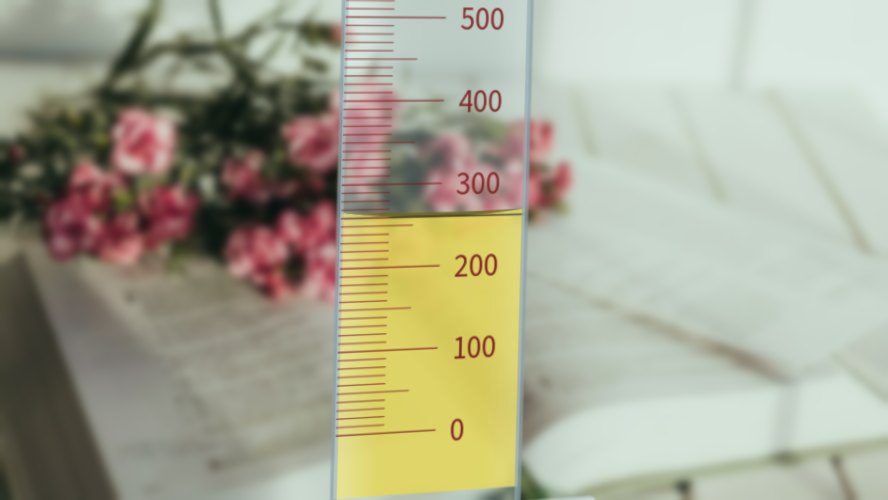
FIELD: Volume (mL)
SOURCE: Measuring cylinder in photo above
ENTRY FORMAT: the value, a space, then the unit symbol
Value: 260 mL
